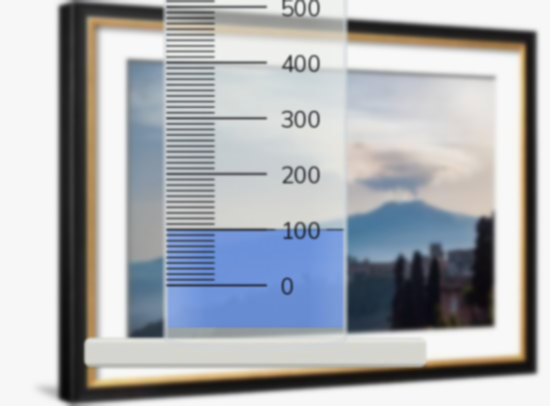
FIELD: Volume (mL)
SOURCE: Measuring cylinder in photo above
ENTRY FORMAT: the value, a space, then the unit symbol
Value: 100 mL
